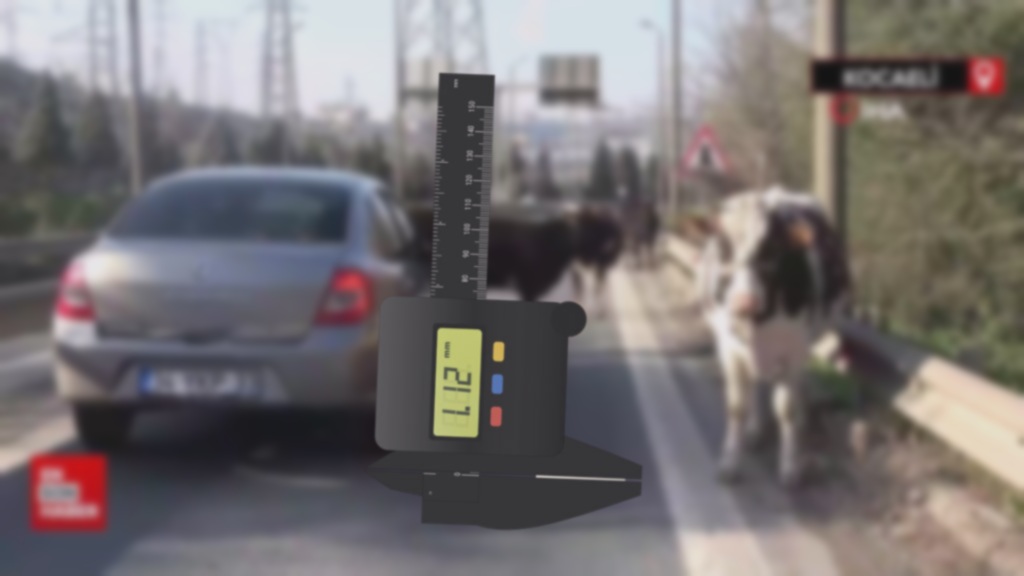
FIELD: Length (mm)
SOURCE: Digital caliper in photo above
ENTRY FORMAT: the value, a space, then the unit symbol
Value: 1.12 mm
